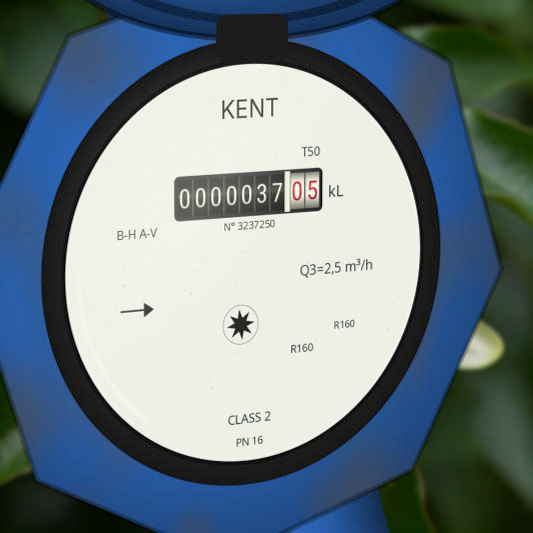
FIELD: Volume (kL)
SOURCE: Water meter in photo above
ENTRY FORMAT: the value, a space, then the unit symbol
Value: 37.05 kL
